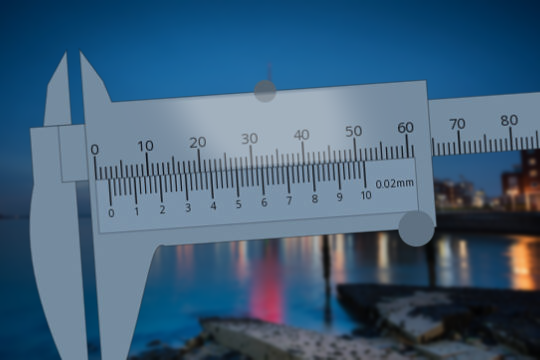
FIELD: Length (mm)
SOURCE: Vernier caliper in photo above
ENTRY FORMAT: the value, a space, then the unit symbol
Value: 2.5 mm
